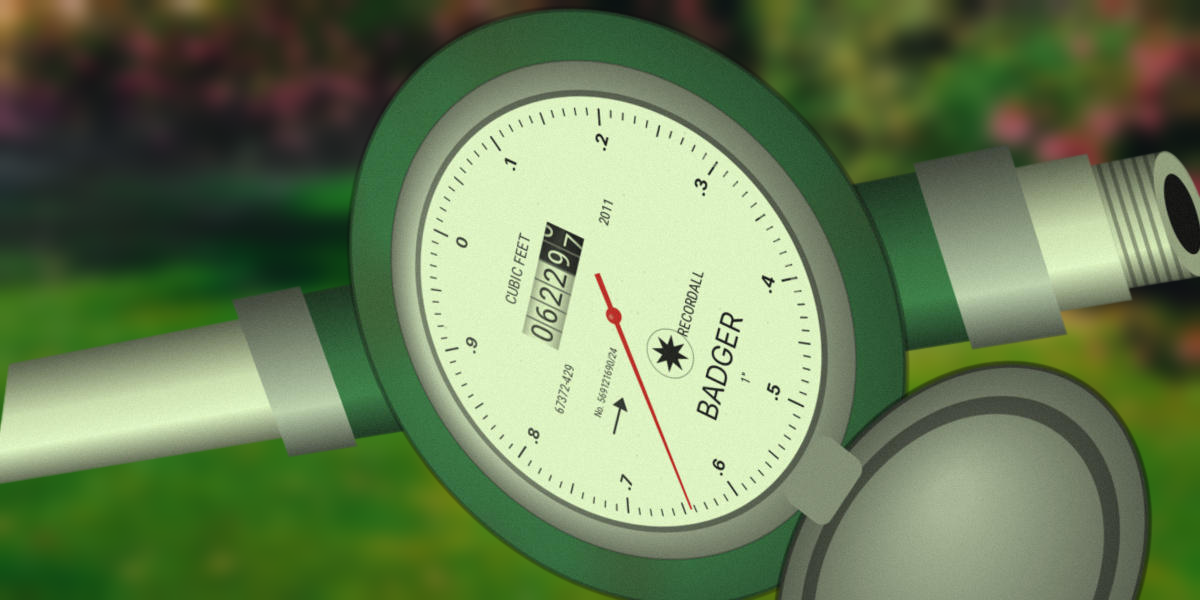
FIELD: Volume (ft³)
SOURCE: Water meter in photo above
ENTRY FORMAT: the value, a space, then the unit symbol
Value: 62296.64 ft³
